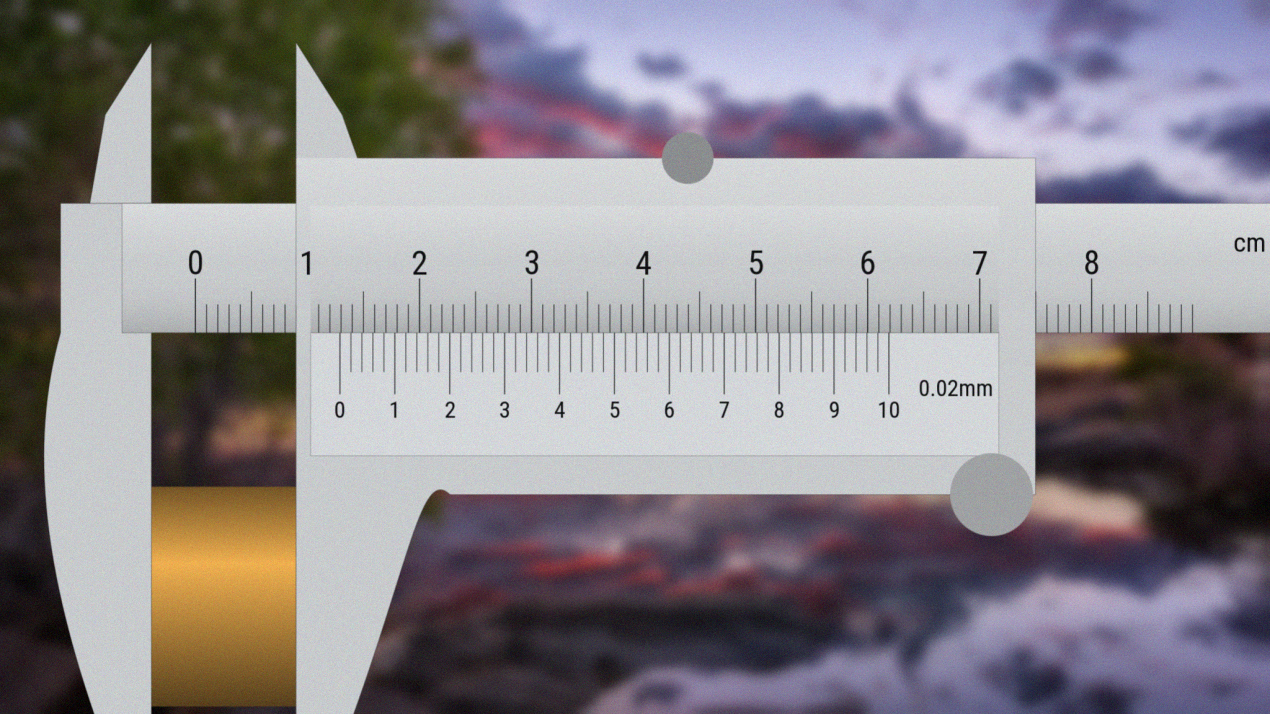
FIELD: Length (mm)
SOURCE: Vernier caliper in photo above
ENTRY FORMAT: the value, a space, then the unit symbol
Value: 12.9 mm
